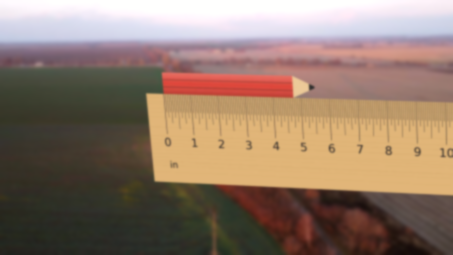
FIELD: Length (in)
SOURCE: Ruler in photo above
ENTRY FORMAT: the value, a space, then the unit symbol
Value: 5.5 in
